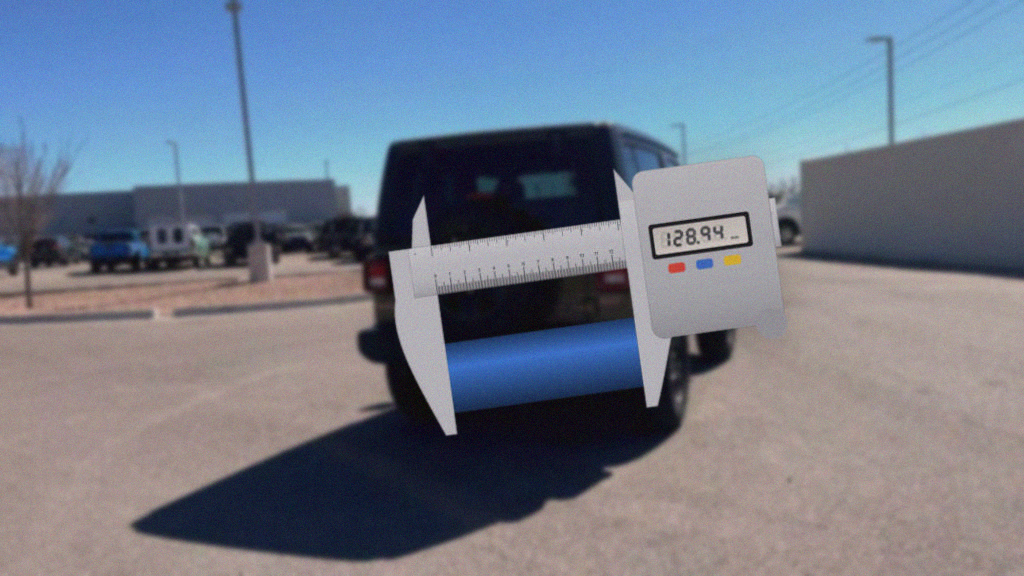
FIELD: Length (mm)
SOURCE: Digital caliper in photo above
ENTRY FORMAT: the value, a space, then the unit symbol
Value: 128.94 mm
